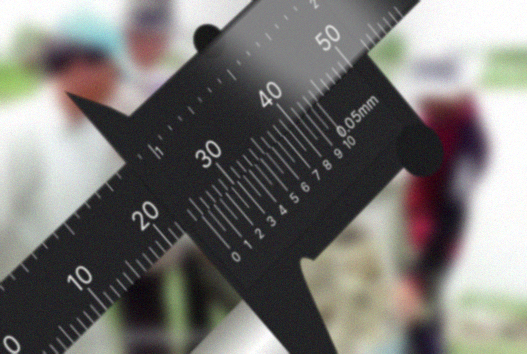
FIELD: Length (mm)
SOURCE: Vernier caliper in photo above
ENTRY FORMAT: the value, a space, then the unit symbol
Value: 24.8 mm
